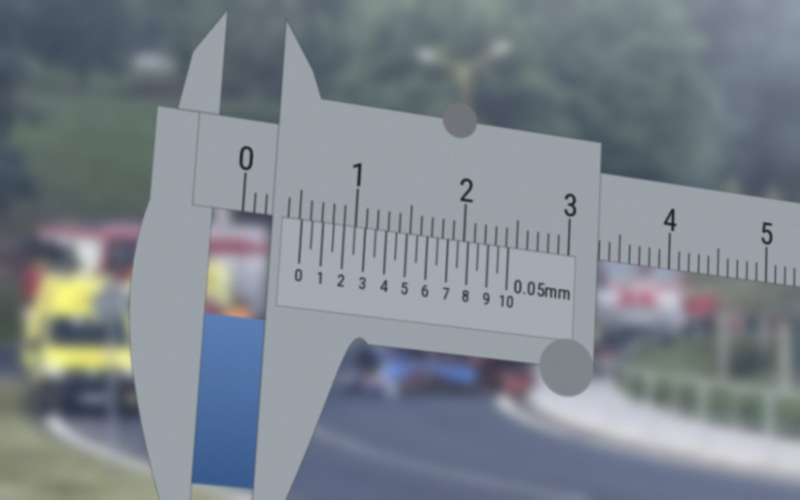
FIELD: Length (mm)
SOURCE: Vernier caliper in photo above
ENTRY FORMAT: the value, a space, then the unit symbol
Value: 5.2 mm
